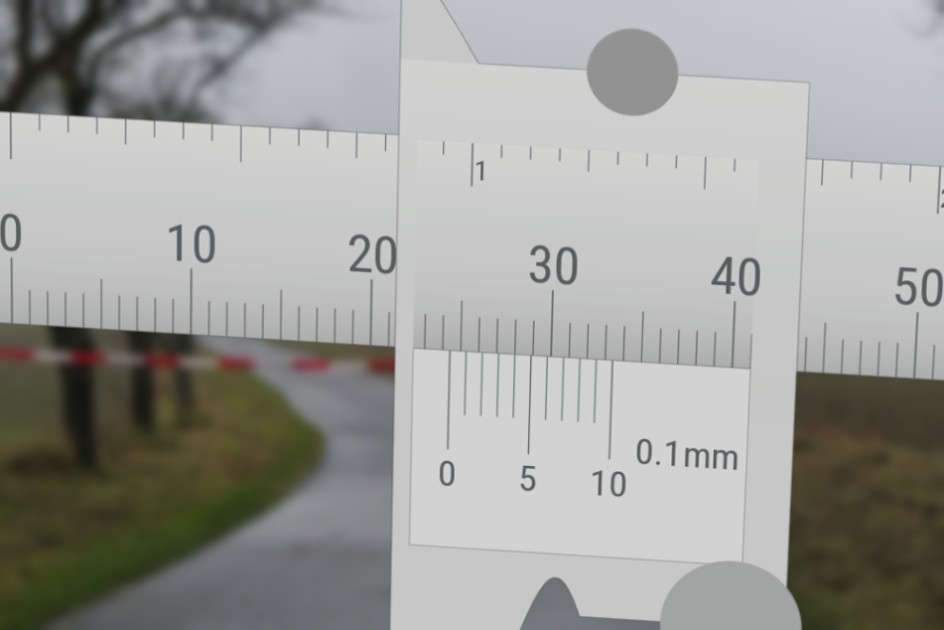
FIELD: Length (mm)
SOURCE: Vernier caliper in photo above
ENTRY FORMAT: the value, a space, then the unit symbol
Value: 24.4 mm
